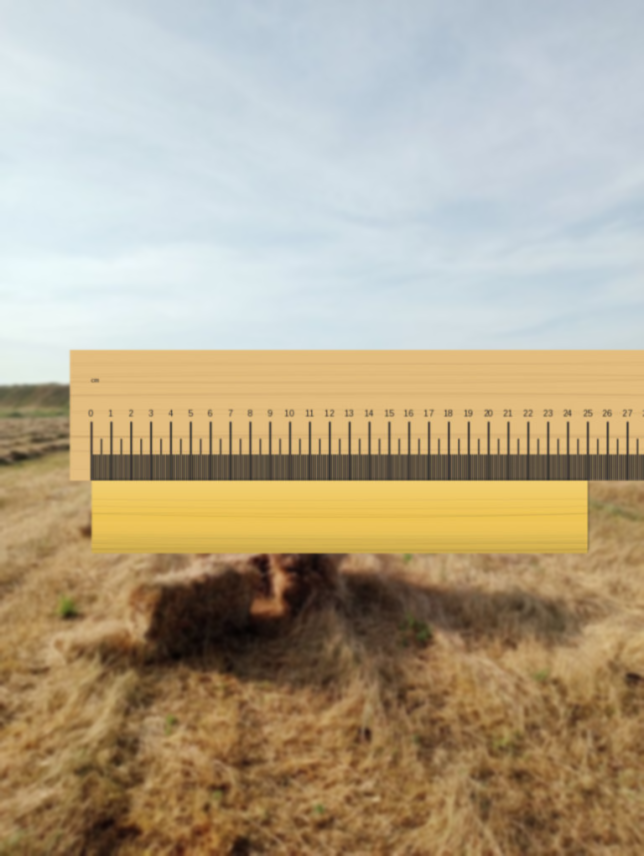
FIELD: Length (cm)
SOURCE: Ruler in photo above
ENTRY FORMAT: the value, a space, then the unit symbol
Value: 25 cm
